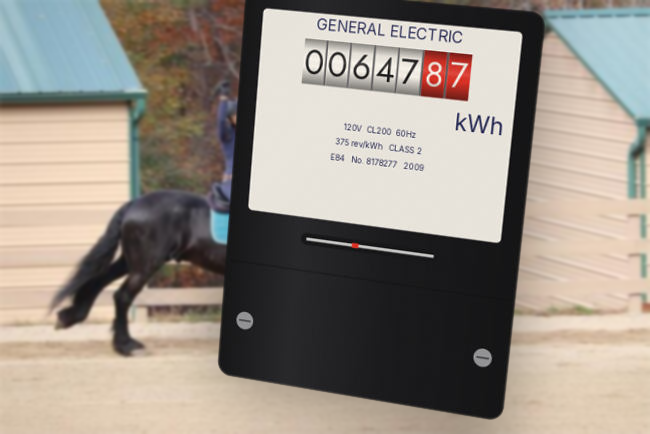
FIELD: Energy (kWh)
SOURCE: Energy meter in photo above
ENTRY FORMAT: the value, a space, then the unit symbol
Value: 647.87 kWh
